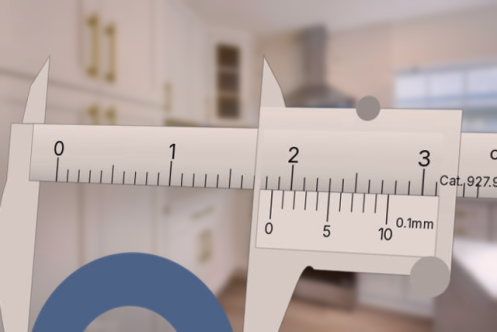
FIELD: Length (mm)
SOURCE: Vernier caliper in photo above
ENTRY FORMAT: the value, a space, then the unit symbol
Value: 18.5 mm
